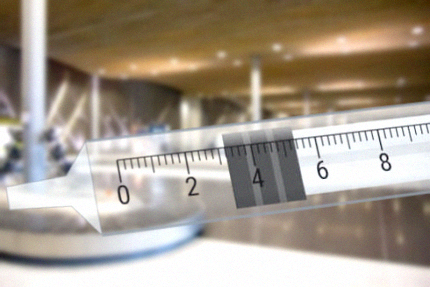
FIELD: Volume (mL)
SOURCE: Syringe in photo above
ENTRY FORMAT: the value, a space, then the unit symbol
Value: 3.2 mL
